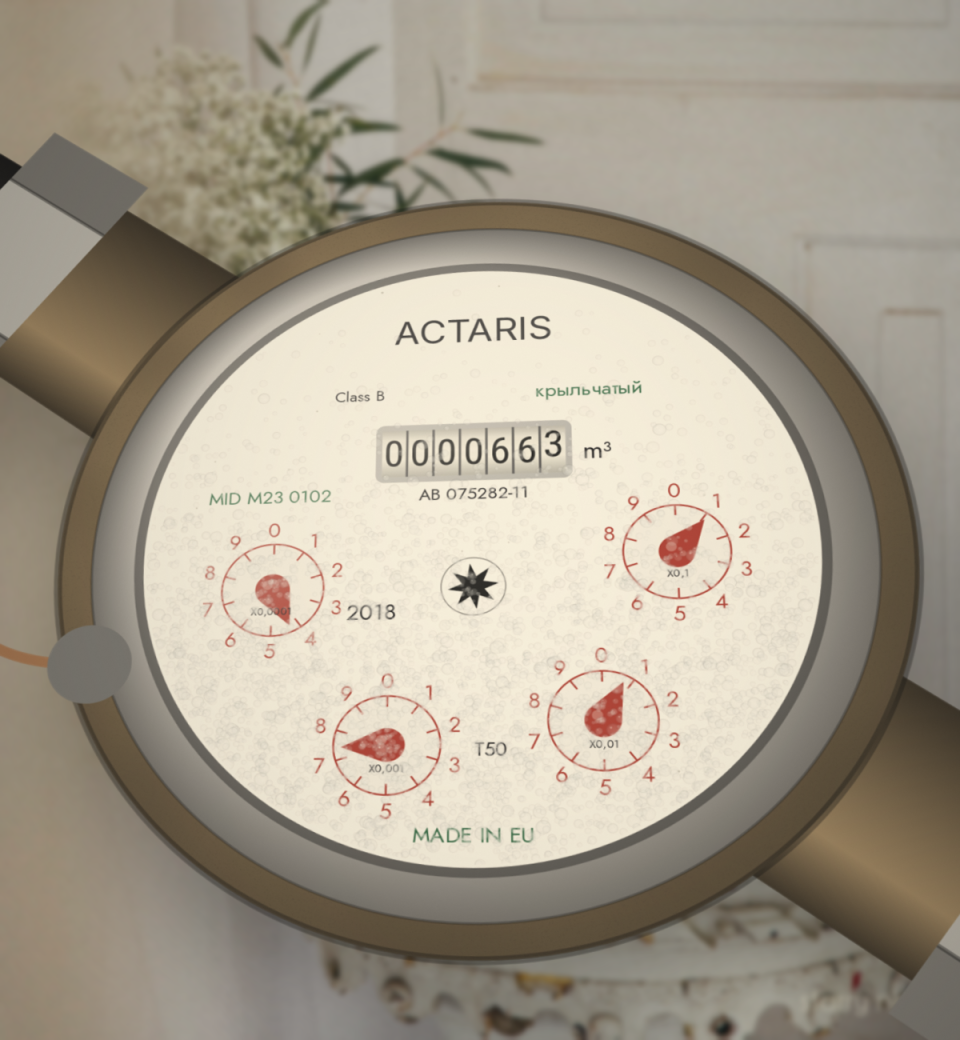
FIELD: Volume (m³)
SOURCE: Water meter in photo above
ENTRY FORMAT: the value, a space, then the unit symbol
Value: 663.1074 m³
